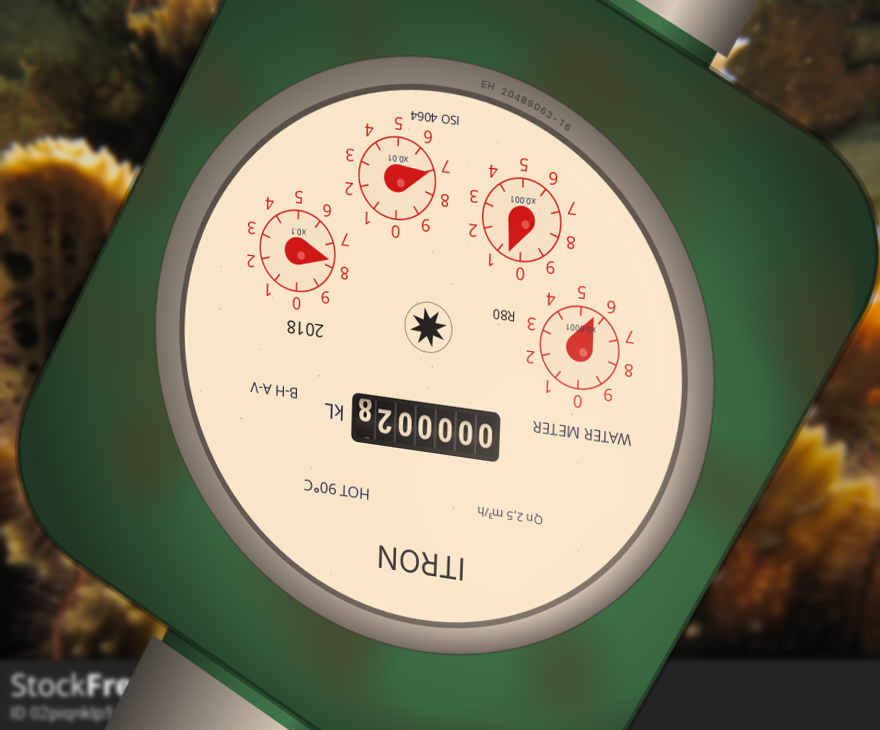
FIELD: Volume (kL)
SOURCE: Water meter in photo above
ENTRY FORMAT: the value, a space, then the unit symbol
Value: 27.7705 kL
